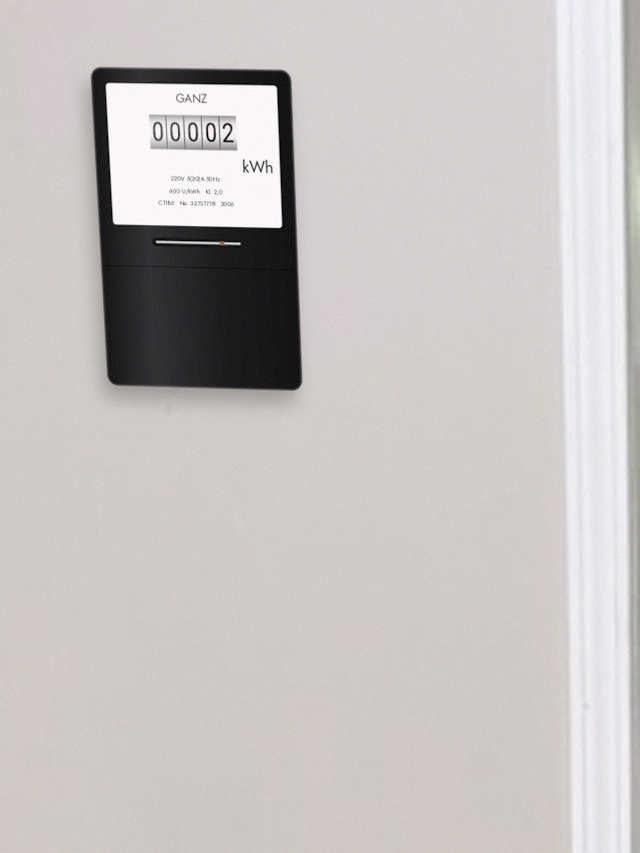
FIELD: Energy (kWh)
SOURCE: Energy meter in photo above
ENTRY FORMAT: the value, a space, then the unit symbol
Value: 2 kWh
